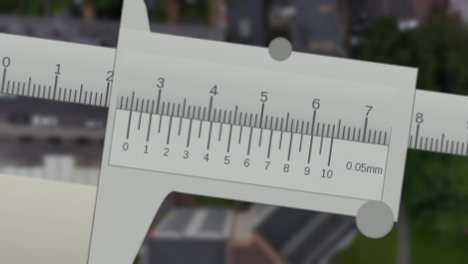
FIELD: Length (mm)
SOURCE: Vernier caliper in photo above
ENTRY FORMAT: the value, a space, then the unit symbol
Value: 25.0 mm
